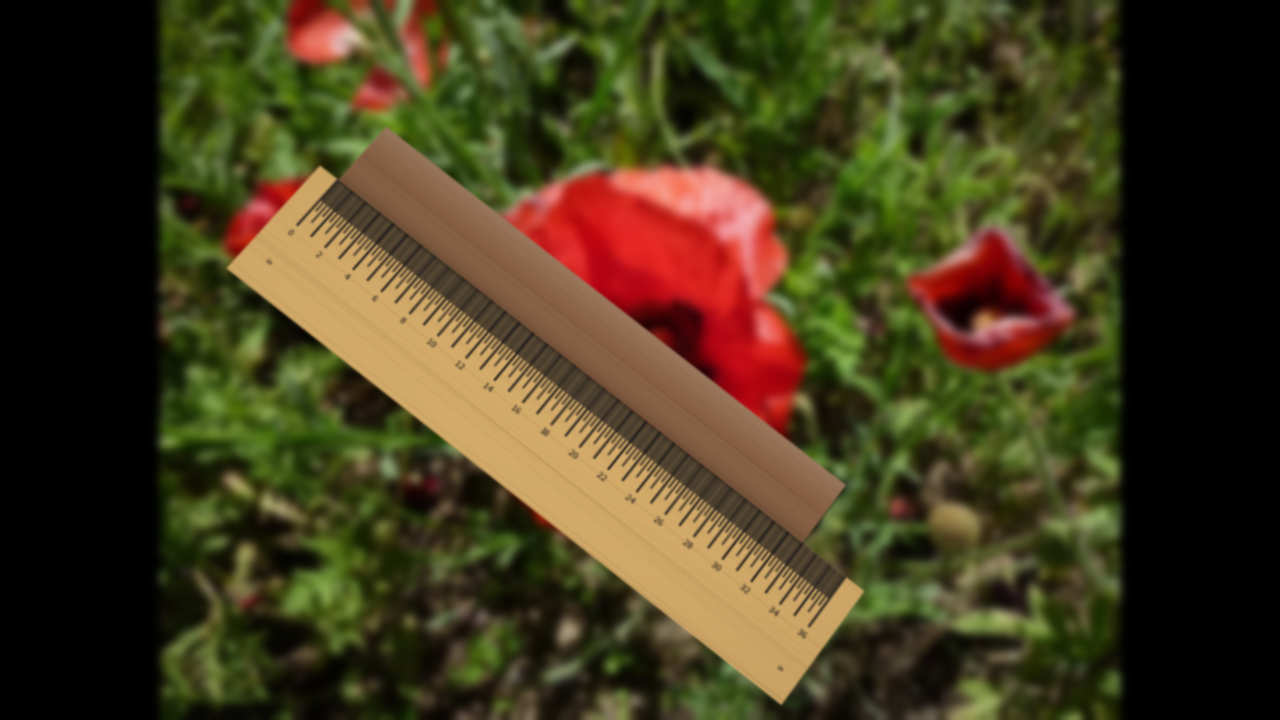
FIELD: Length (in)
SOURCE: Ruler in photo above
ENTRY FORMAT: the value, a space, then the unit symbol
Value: 33 in
